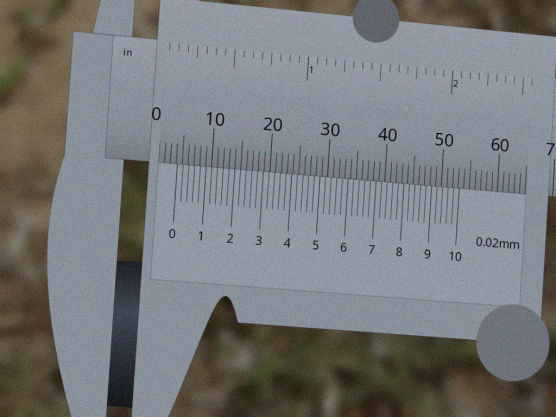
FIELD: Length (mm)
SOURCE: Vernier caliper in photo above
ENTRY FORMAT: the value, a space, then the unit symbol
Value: 4.2 mm
